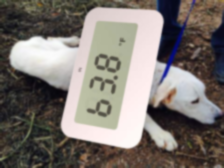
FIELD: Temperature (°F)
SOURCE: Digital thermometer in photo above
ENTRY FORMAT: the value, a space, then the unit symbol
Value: 63.8 °F
